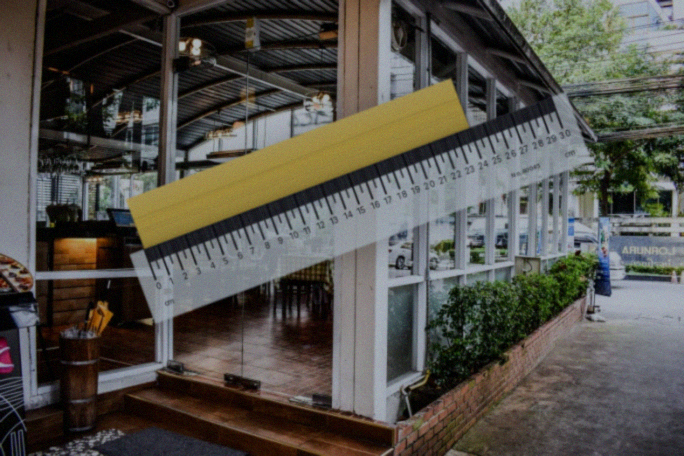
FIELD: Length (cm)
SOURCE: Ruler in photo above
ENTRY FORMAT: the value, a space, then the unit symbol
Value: 24 cm
